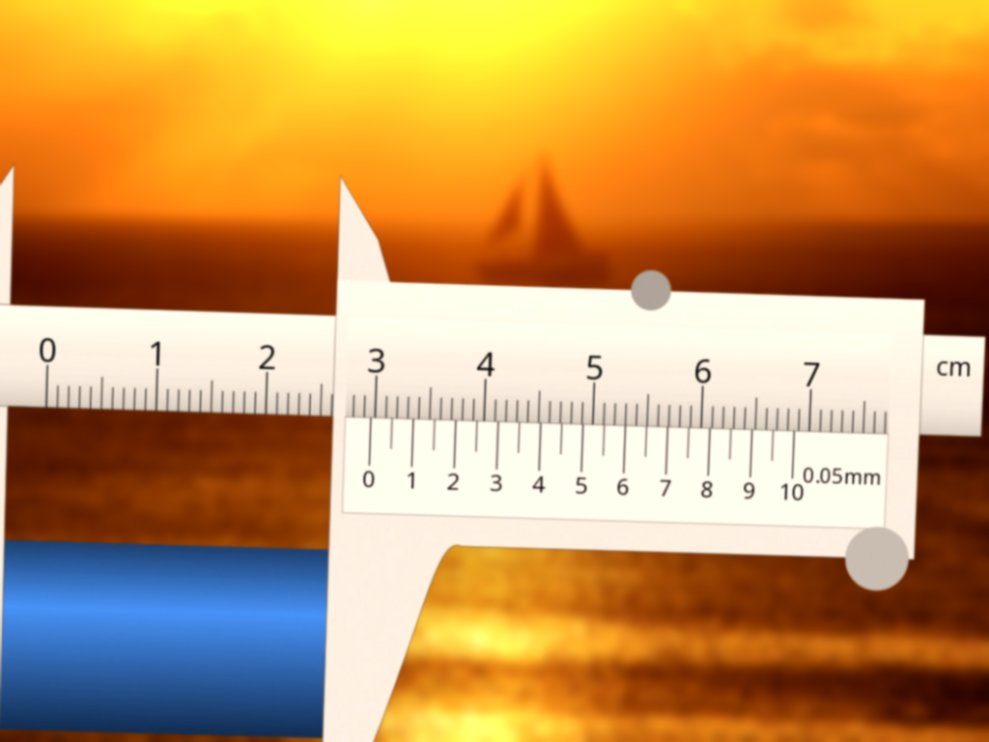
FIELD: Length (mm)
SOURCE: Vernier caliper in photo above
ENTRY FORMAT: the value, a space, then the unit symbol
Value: 29.6 mm
